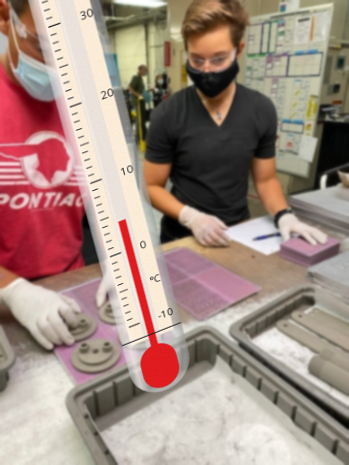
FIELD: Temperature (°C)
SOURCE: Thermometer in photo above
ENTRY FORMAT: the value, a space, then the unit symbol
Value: 4 °C
